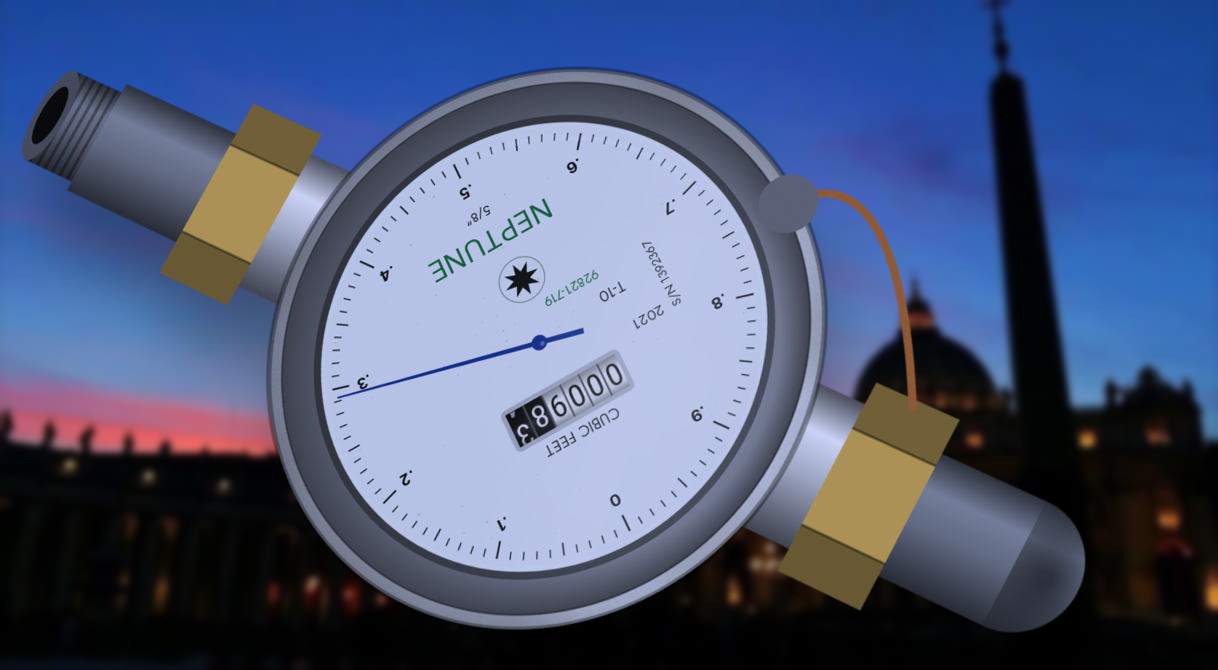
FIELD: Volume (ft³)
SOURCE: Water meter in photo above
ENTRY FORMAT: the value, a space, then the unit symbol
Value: 983.29 ft³
